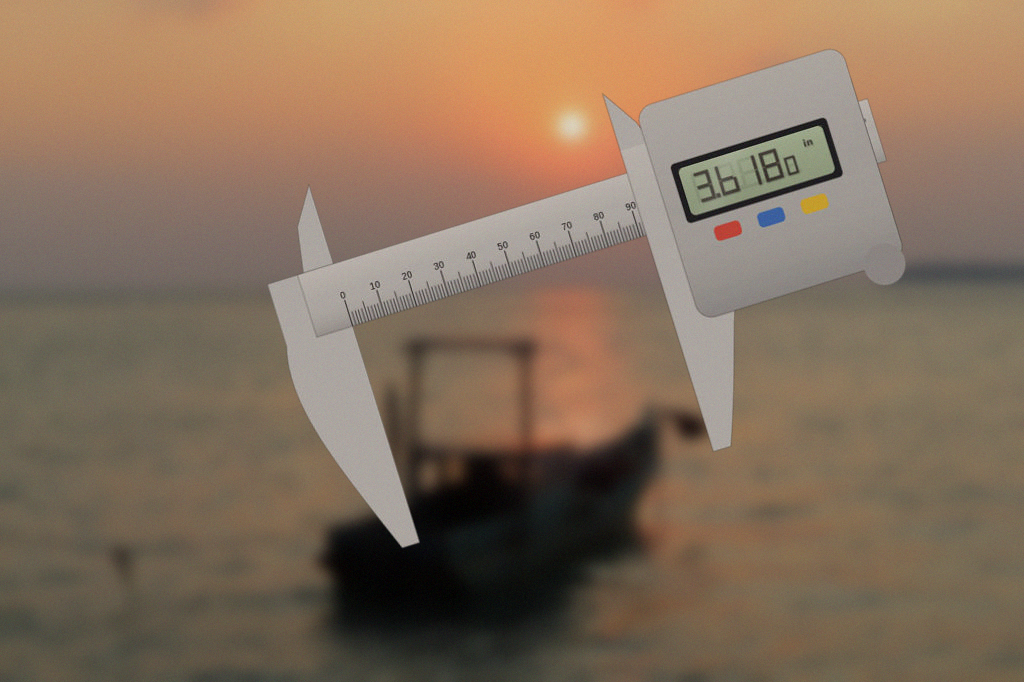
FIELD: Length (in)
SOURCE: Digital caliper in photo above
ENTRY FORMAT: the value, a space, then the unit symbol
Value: 3.6180 in
